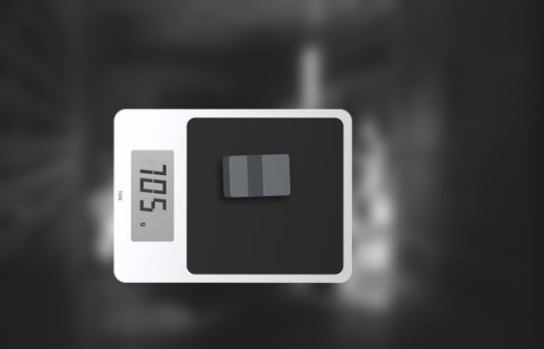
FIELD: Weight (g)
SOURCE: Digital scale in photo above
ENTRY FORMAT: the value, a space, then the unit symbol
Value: 705 g
